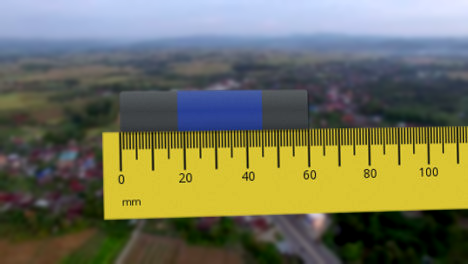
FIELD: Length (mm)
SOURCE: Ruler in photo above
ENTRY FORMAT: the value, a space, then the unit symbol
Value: 60 mm
